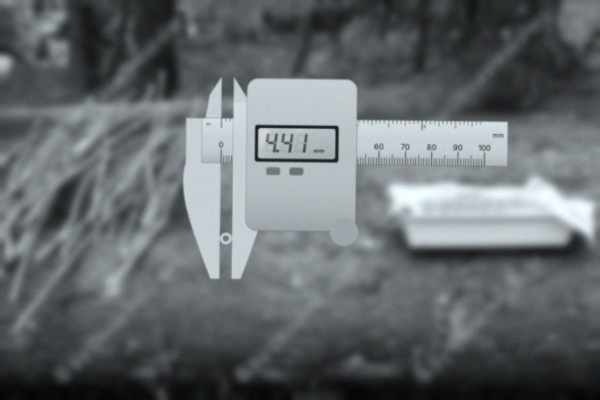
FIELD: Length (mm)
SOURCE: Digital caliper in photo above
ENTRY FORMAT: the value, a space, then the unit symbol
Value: 4.41 mm
